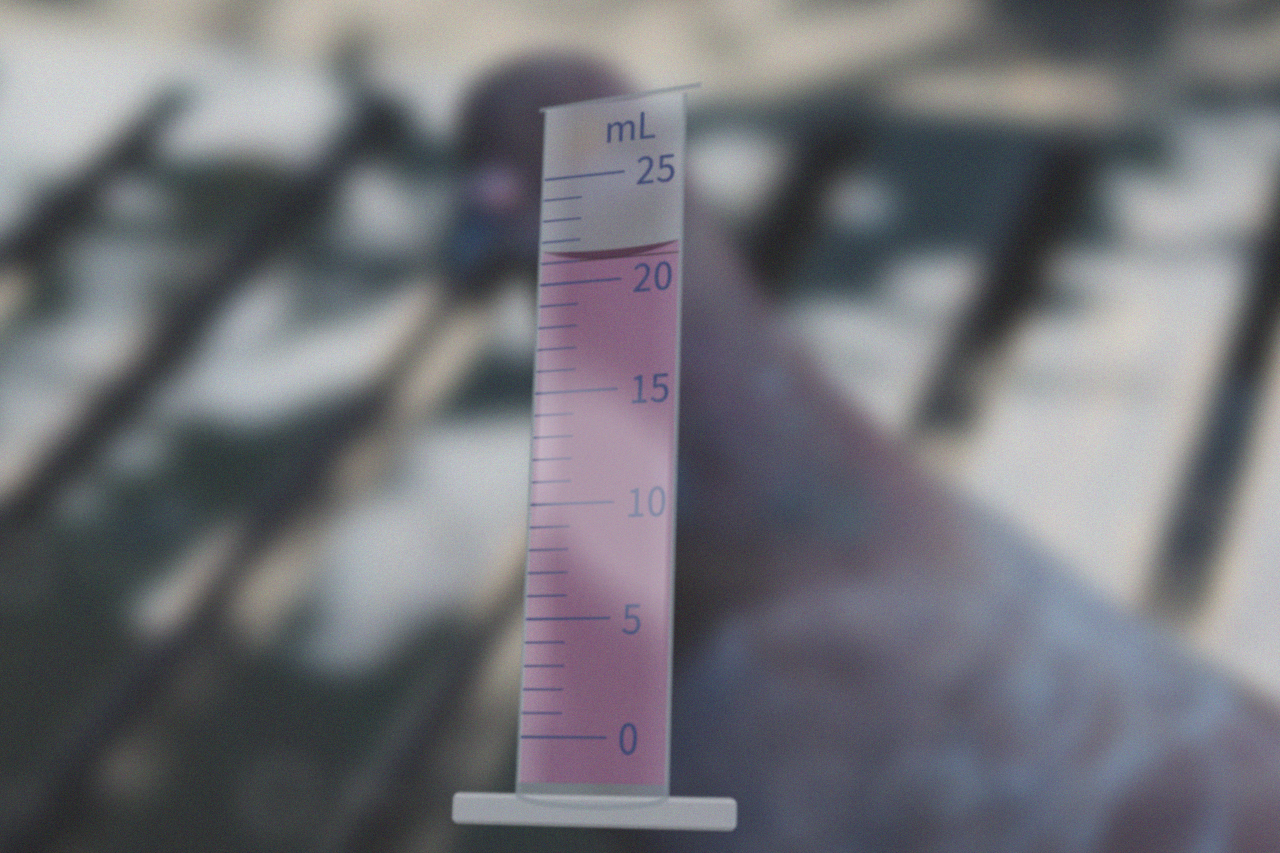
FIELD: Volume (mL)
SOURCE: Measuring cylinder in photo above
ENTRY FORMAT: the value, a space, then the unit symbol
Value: 21 mL
